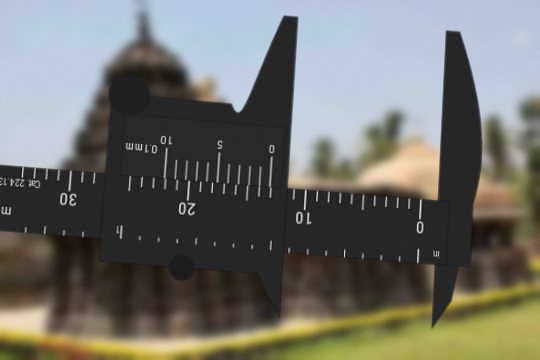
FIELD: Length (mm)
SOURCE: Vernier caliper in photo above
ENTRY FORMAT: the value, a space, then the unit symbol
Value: 13.1 mm
